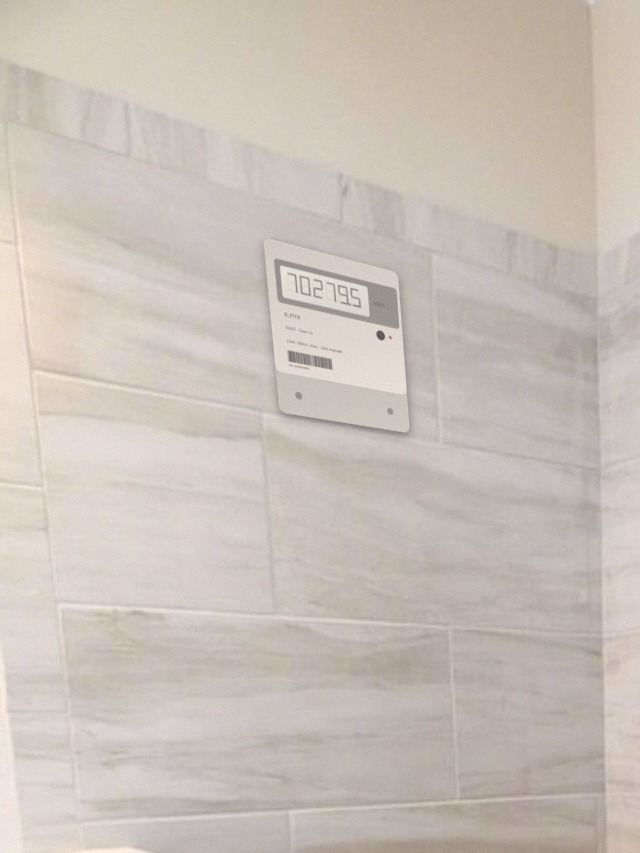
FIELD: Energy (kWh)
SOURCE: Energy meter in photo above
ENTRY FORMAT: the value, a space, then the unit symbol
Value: 70279.5 kWh
